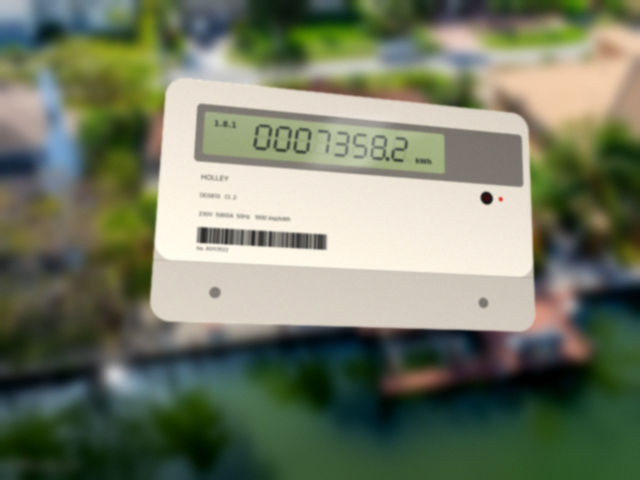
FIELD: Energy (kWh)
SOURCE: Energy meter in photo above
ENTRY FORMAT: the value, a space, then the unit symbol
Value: 7358.2 kWh
